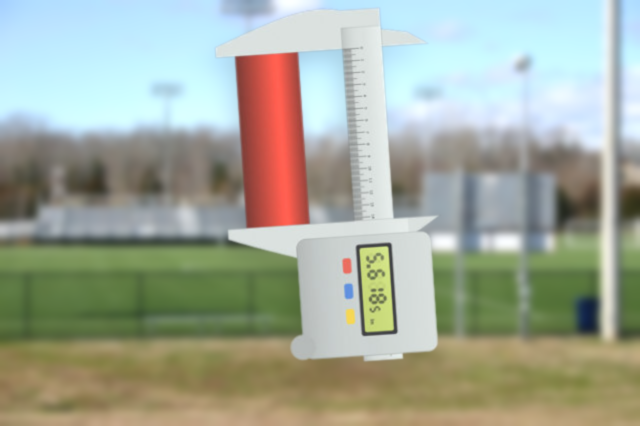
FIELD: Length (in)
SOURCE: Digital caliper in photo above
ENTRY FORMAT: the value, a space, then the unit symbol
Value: 5.6185 in
